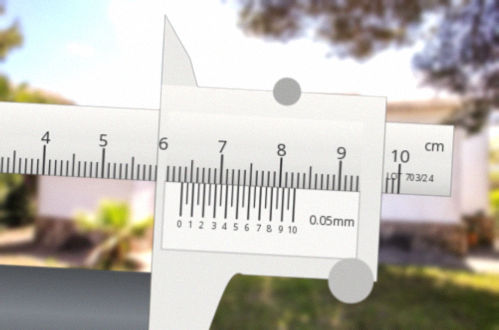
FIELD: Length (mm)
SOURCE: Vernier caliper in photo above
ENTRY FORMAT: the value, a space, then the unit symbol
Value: 63.5 mm
